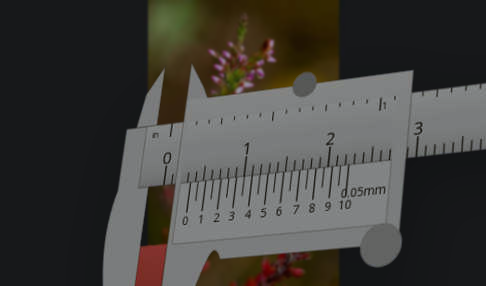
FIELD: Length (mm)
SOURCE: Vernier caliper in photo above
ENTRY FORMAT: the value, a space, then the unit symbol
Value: 3.4 mm
